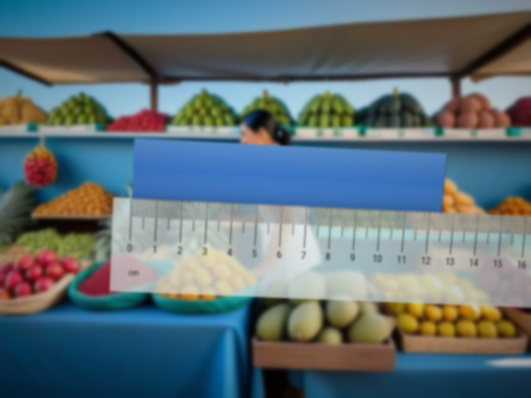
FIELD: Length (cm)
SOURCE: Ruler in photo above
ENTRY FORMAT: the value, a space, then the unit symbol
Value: 12.5 cm
